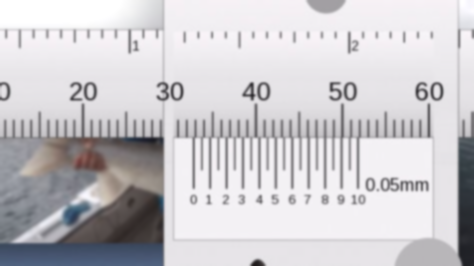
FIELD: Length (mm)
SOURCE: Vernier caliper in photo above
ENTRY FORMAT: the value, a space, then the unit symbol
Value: 32.8 mm
